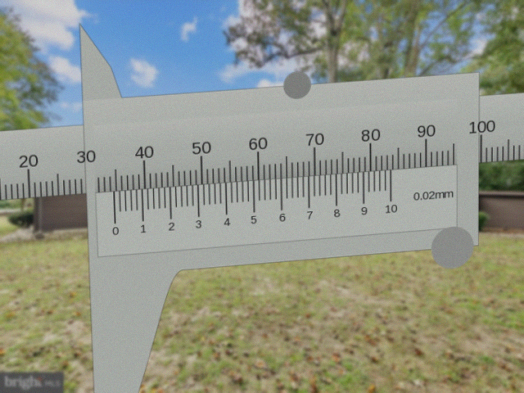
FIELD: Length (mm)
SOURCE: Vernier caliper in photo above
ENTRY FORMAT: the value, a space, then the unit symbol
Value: 34.6 mm
